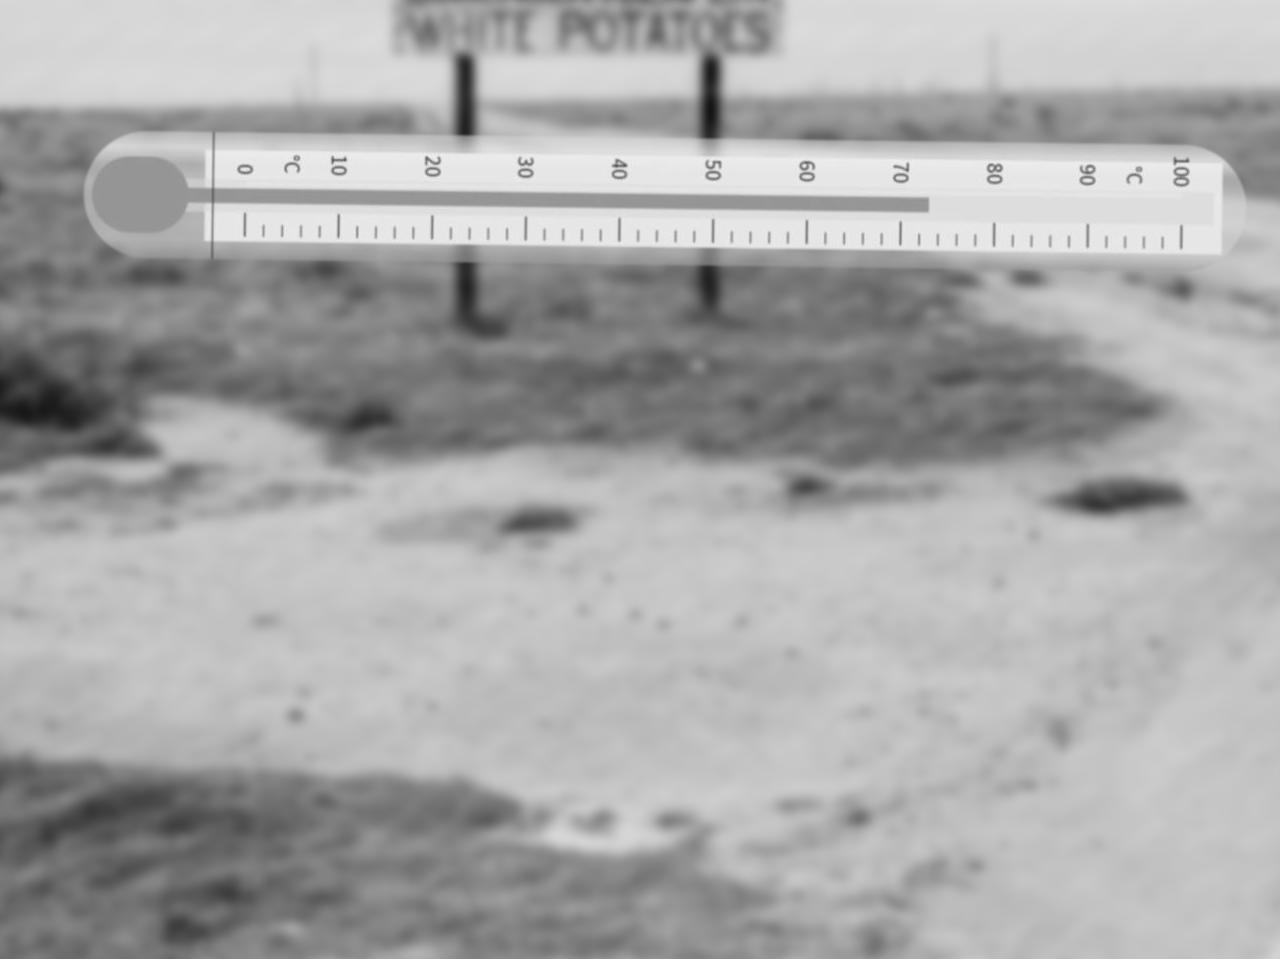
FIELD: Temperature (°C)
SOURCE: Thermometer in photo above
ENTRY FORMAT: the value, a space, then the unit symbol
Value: 73 °C
